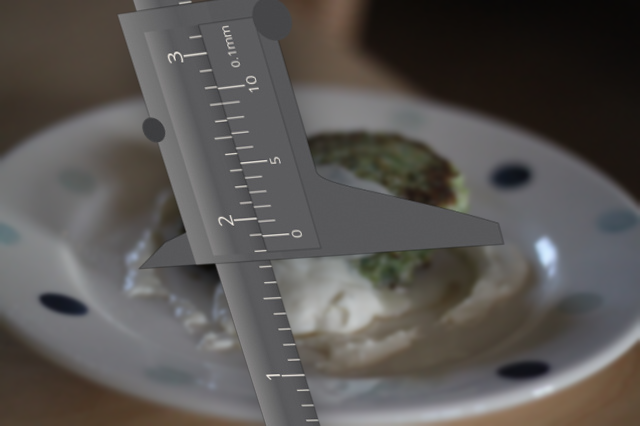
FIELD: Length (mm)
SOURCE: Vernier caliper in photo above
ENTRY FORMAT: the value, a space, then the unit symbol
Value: 18.9 mm
